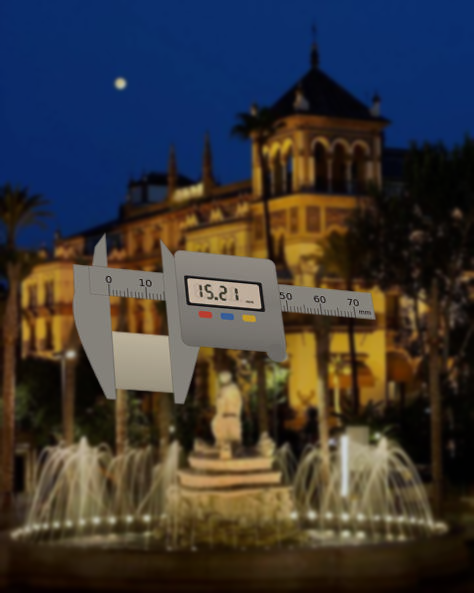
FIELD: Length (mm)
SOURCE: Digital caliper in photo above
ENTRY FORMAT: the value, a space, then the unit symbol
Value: 15.21 mm
